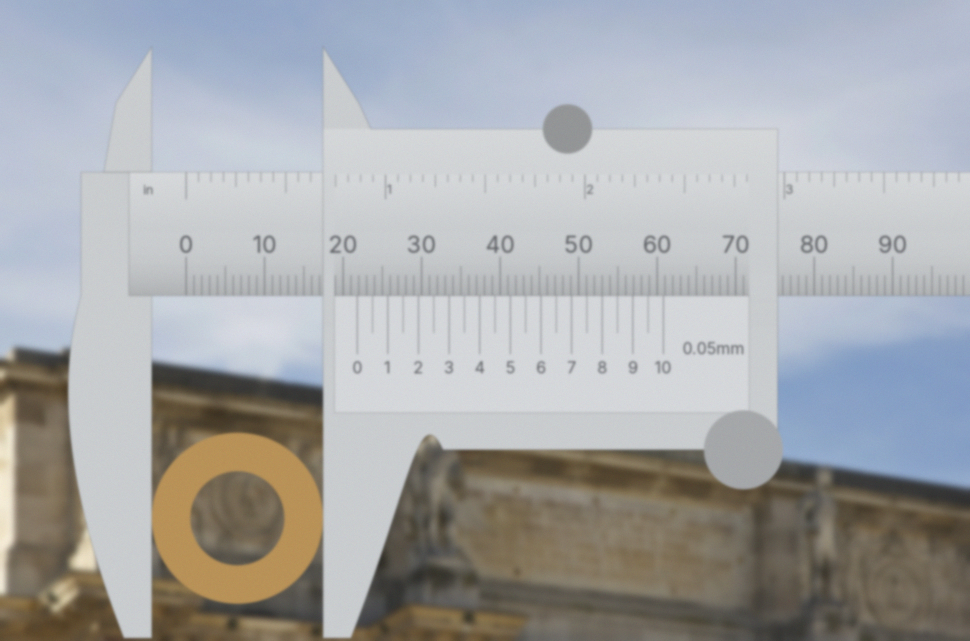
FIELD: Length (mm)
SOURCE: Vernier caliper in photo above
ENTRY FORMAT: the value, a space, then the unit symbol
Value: 21.8 mm
